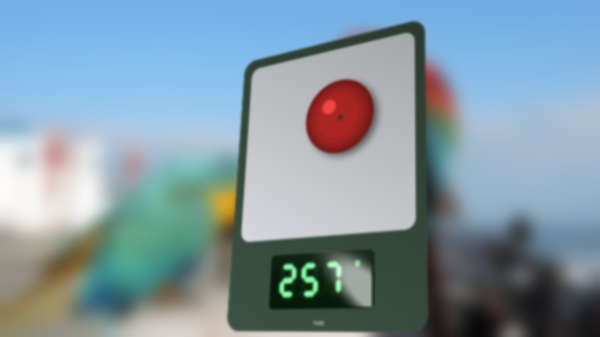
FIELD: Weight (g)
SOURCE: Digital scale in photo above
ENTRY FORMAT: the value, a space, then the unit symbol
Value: 257 g
